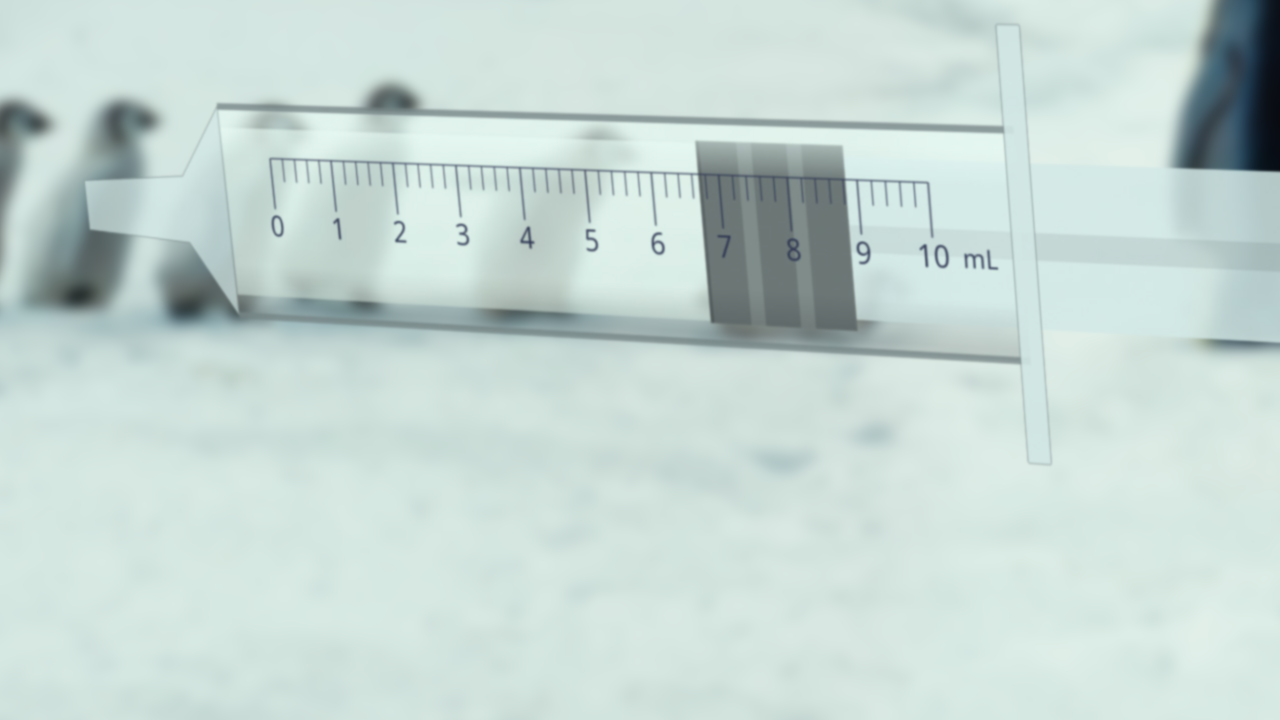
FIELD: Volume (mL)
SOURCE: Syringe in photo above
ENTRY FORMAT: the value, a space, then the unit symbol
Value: 6.7 mL
